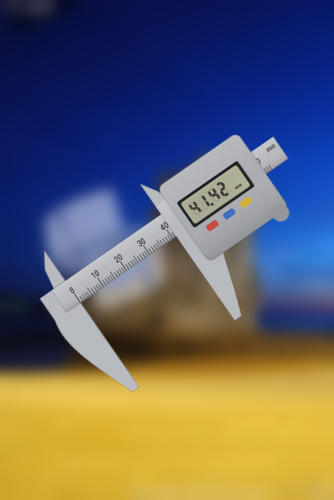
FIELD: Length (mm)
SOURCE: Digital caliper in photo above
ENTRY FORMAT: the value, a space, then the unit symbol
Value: 41.42 mm
